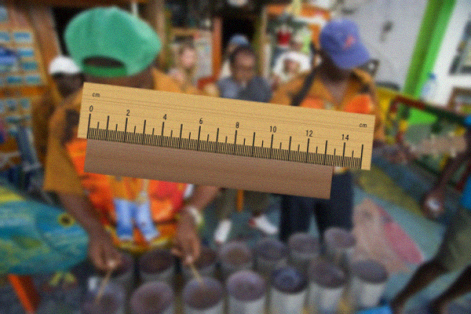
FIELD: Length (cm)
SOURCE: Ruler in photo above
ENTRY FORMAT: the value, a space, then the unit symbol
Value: 13.5 cm
